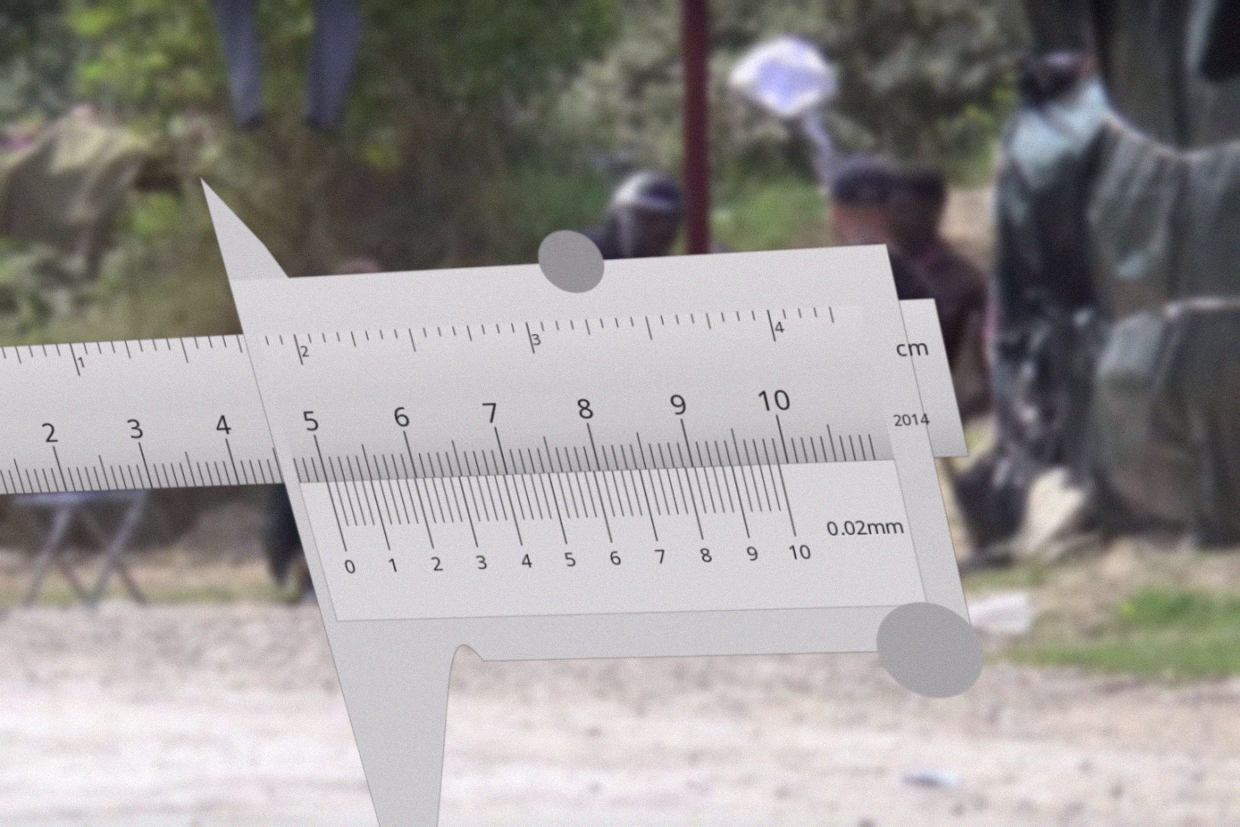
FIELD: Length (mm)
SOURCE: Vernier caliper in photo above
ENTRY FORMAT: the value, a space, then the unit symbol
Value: 50.0 mm
